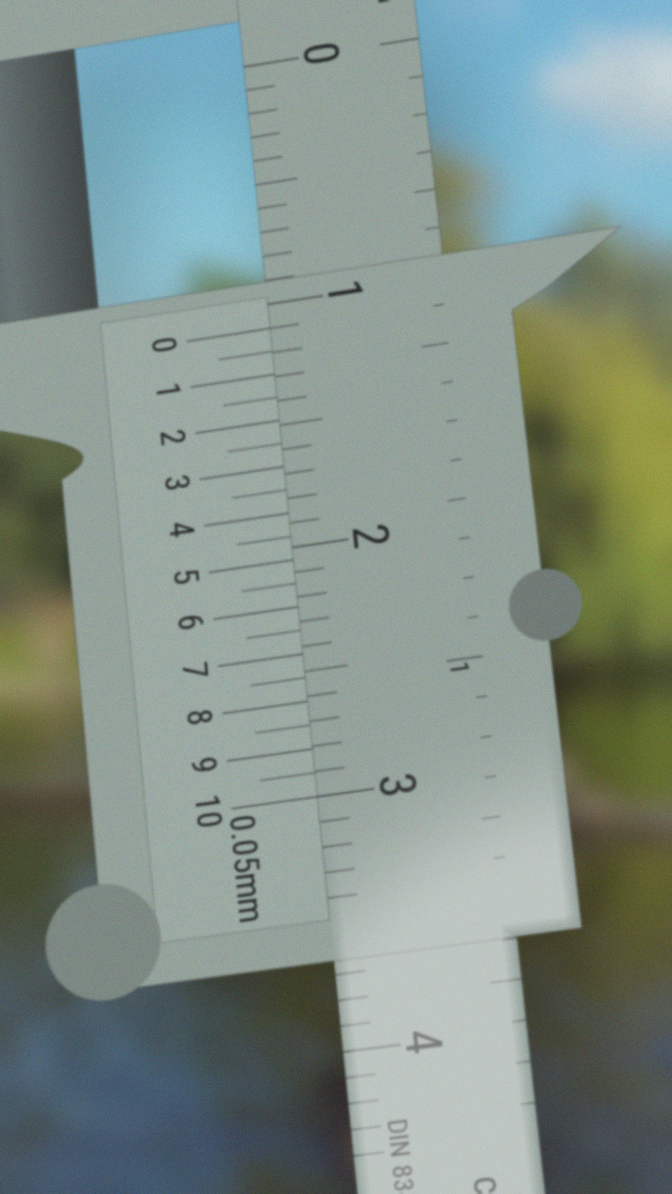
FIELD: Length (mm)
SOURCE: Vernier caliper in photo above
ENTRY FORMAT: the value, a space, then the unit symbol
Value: 11.0 mm
